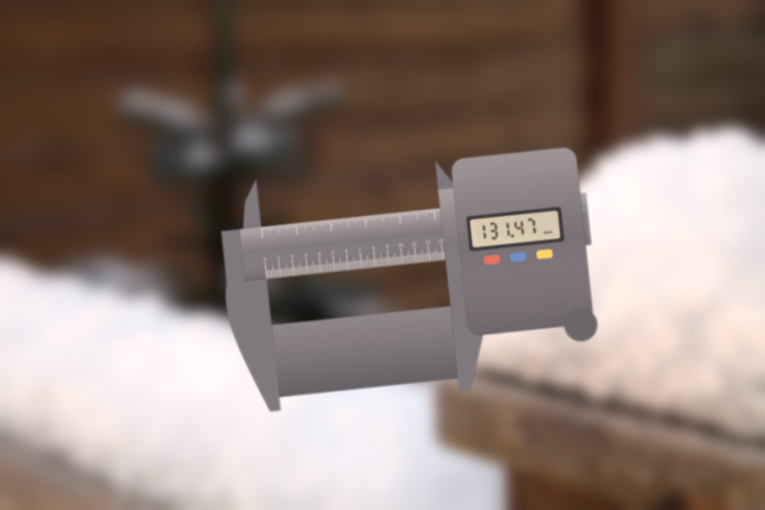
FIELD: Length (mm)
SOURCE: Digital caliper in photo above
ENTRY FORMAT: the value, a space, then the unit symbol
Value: 131.47 mm
